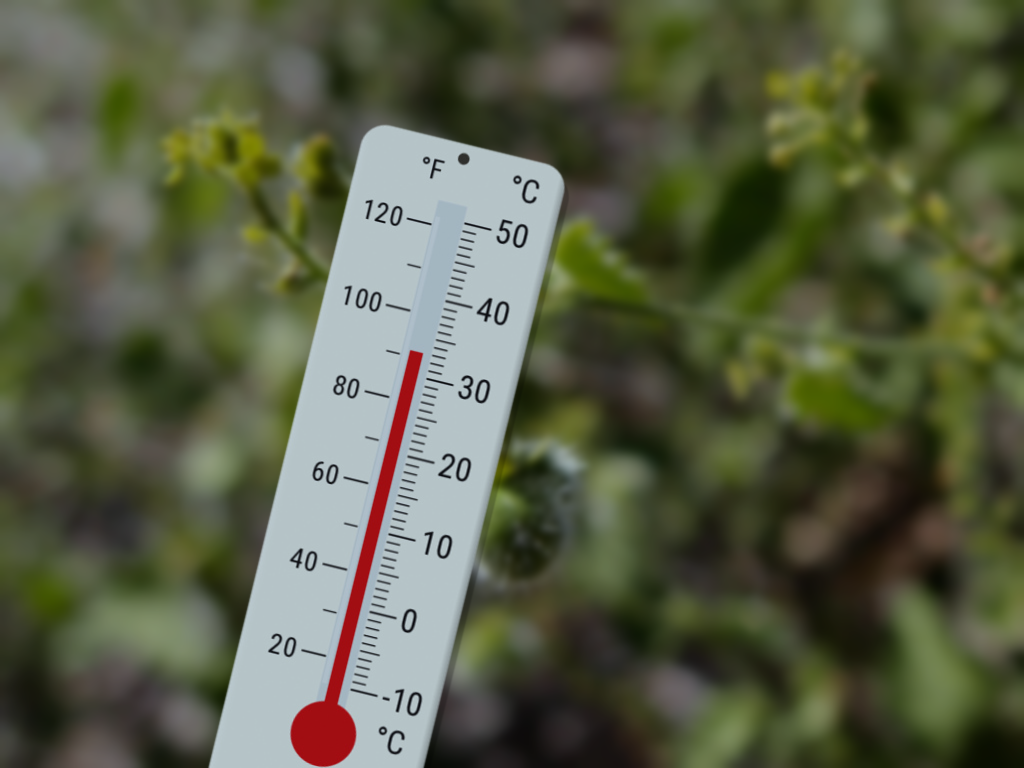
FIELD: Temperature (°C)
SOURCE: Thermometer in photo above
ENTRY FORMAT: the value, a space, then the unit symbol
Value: 33 °C
